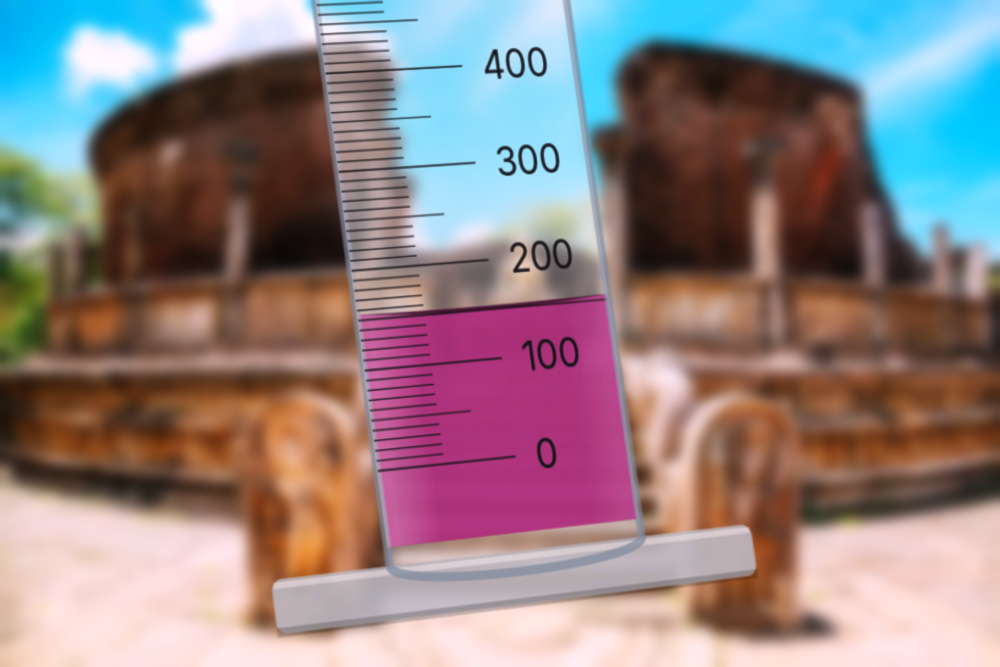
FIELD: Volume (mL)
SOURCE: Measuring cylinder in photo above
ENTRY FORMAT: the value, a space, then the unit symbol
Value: 150 mL
